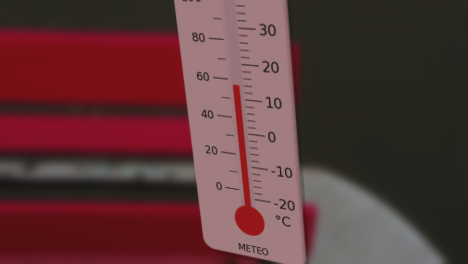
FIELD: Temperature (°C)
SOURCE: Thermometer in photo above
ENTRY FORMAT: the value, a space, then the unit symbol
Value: 14 °C
